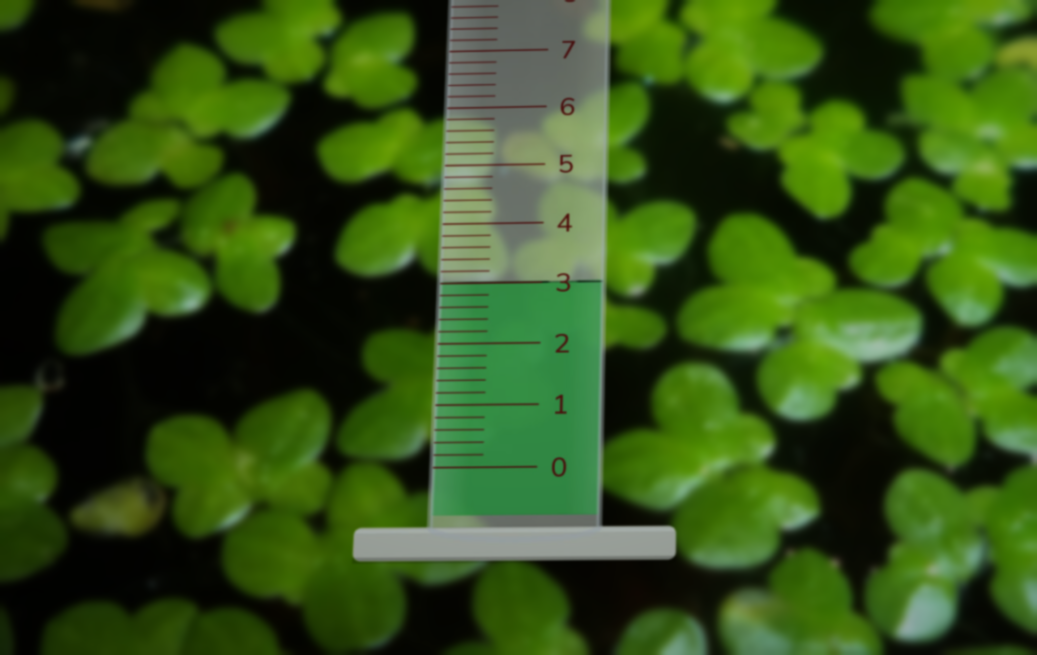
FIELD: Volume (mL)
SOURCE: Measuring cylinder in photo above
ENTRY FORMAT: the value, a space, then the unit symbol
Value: 3 mL
